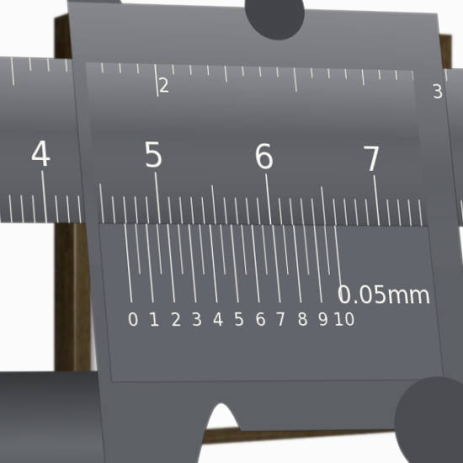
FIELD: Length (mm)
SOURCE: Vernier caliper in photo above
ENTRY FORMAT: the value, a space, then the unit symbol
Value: 46.9 mm
